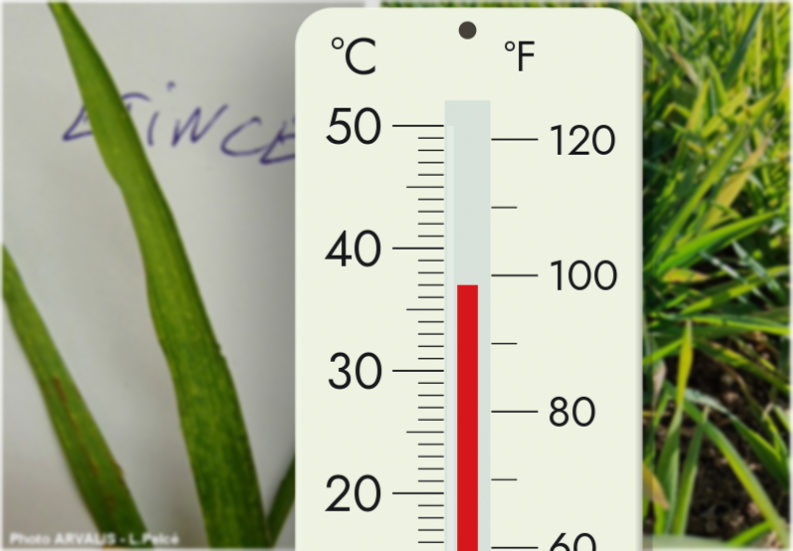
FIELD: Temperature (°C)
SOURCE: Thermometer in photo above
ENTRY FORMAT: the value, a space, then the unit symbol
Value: 37 °C
